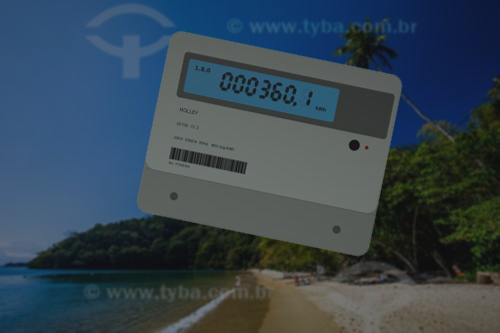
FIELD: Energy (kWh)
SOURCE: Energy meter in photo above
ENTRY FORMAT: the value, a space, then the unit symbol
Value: 360.1 kWh
